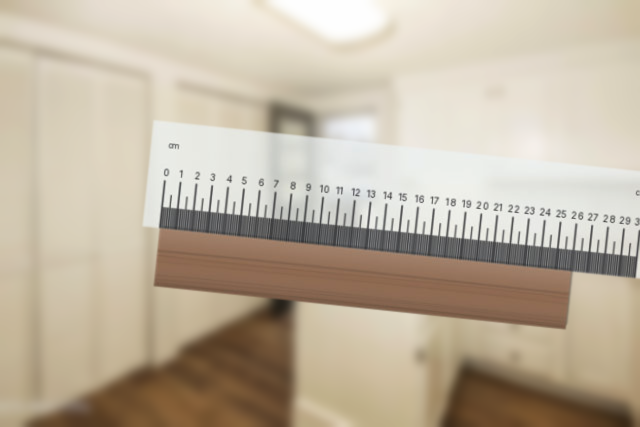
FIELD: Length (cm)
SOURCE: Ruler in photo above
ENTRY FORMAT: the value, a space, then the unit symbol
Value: 26 cm
